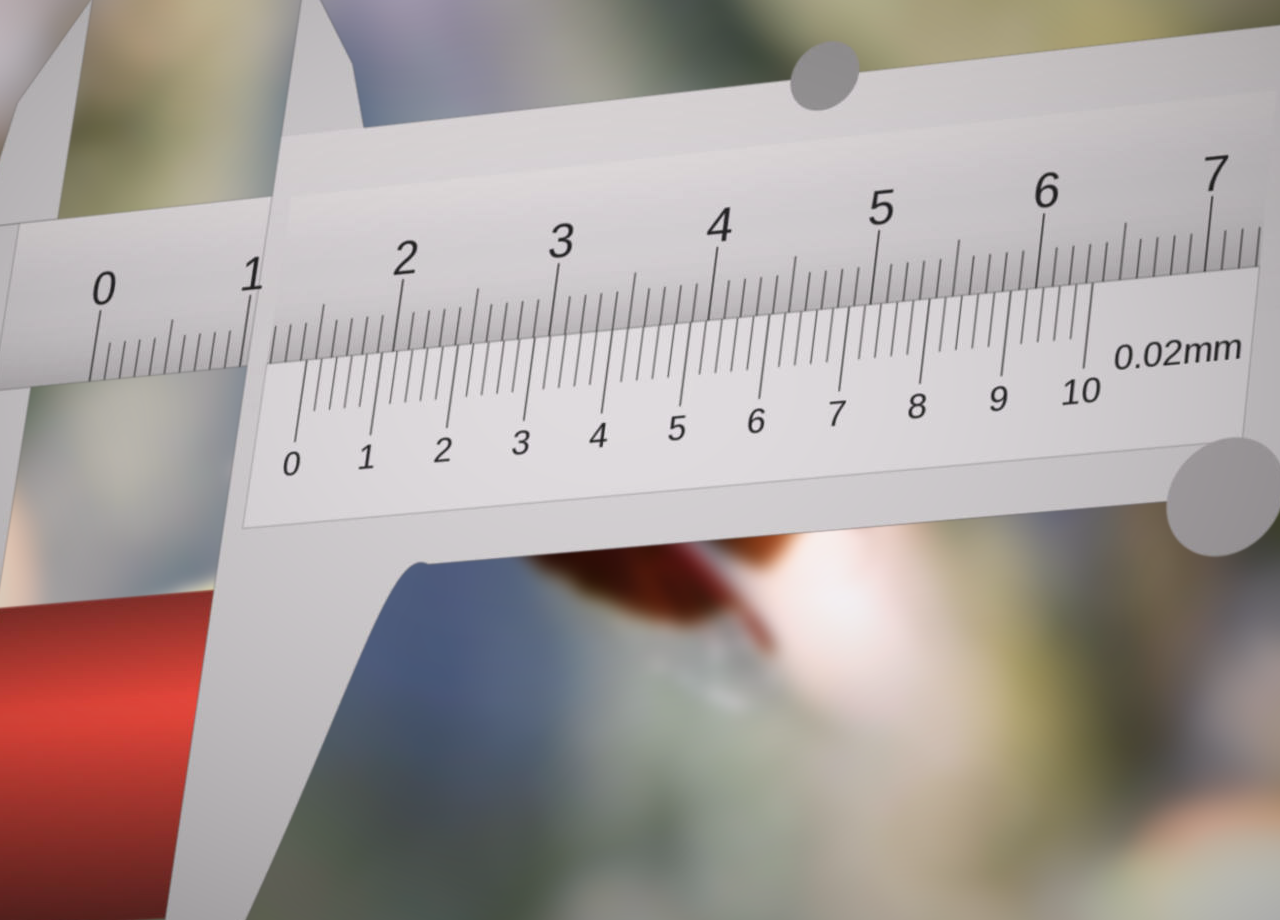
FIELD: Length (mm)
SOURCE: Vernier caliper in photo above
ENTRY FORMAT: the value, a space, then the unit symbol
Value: 14.4 mm
